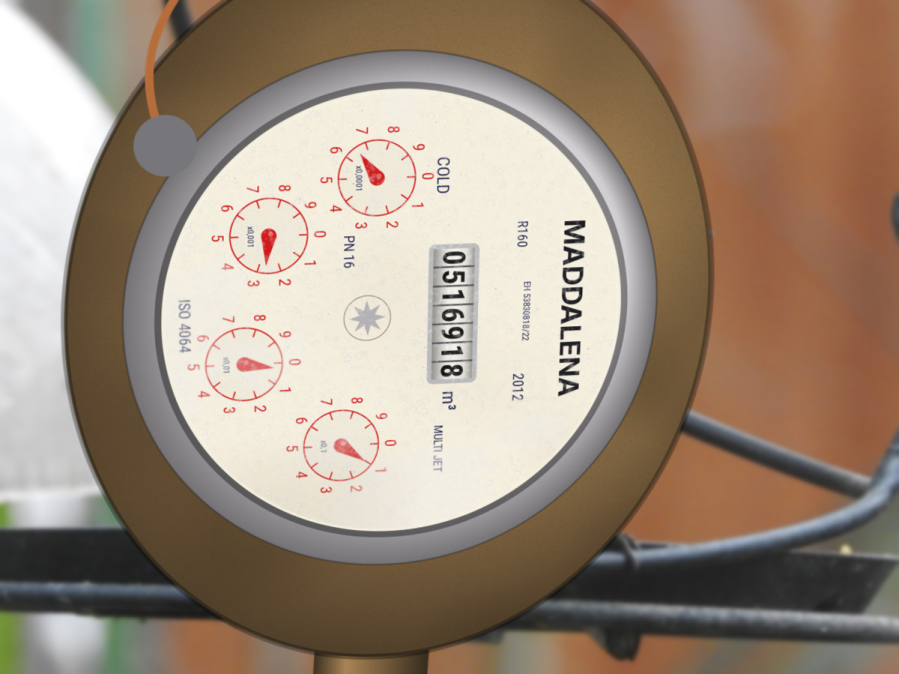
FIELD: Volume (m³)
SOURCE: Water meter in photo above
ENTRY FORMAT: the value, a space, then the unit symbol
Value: 516918.1026 m³
